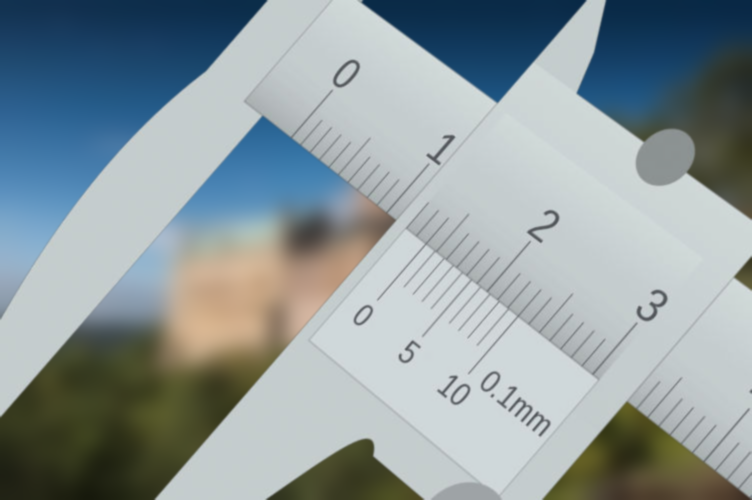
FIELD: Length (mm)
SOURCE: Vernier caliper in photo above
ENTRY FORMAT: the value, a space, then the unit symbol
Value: 14.0 mm
